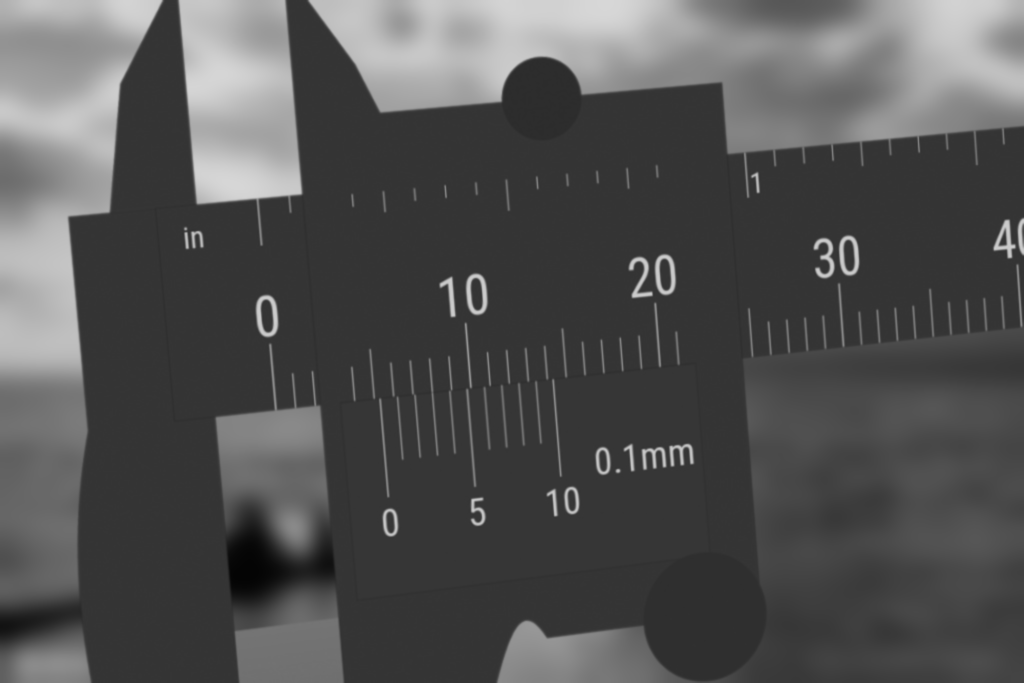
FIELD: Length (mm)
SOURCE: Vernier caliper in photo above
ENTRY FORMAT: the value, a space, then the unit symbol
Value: 5.3 mm
